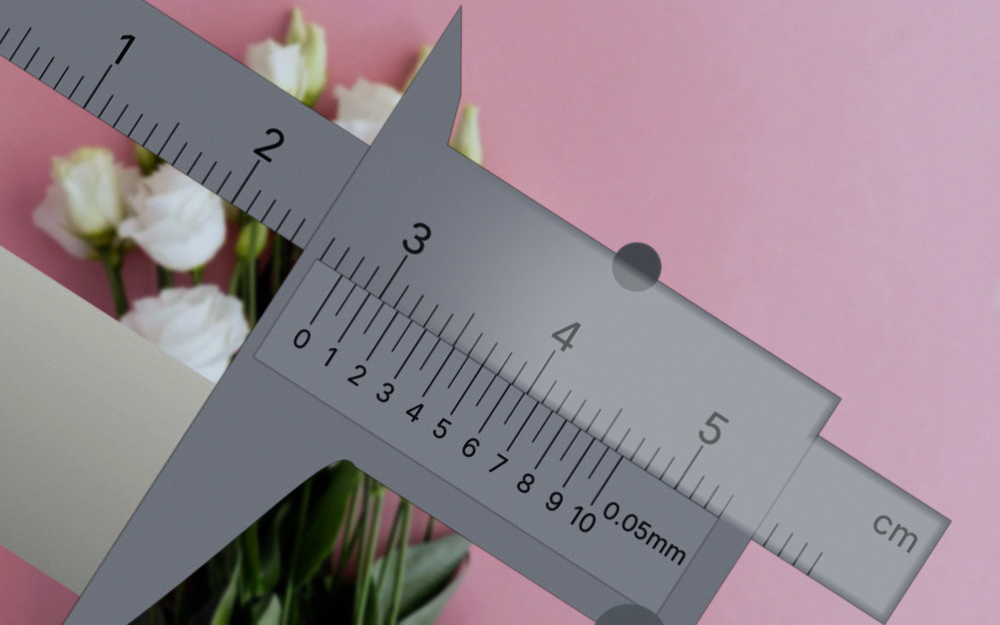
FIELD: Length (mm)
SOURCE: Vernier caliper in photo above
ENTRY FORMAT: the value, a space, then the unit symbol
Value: 27.5 mm
